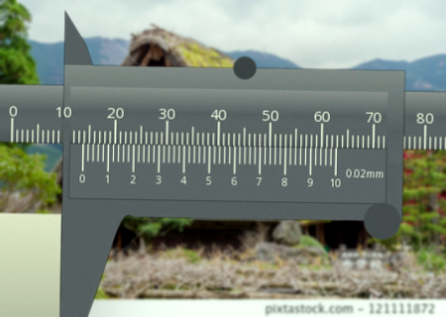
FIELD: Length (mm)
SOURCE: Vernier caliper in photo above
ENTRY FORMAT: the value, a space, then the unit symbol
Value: 13.8 mm
